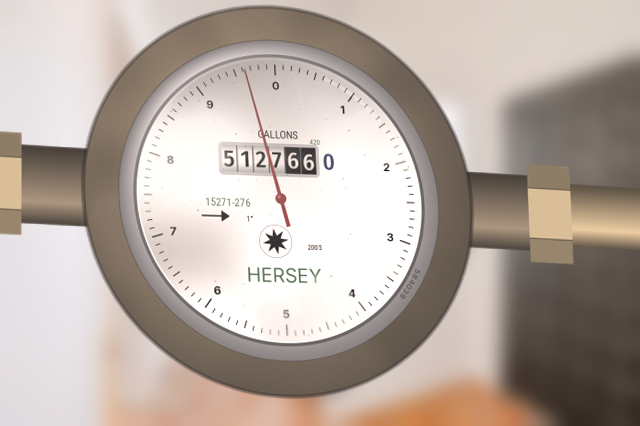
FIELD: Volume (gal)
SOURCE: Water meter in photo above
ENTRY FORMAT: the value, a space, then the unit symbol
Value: 5127659.6 gal
